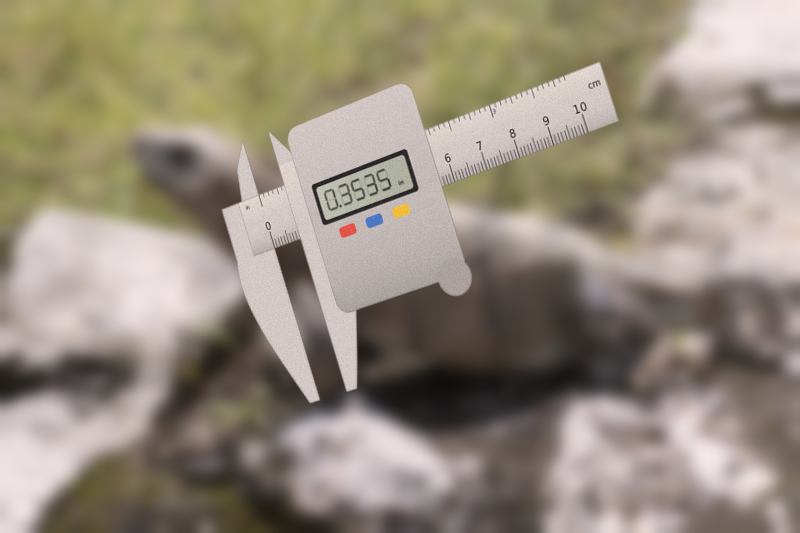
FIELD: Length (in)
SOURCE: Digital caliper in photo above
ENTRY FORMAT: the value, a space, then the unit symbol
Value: 0.3535 in
